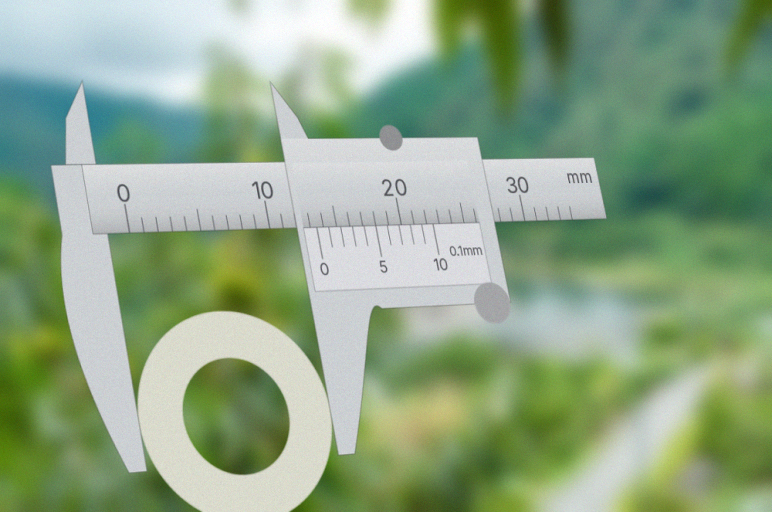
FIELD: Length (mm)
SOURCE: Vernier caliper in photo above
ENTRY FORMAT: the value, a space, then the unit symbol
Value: 13.5 mm
